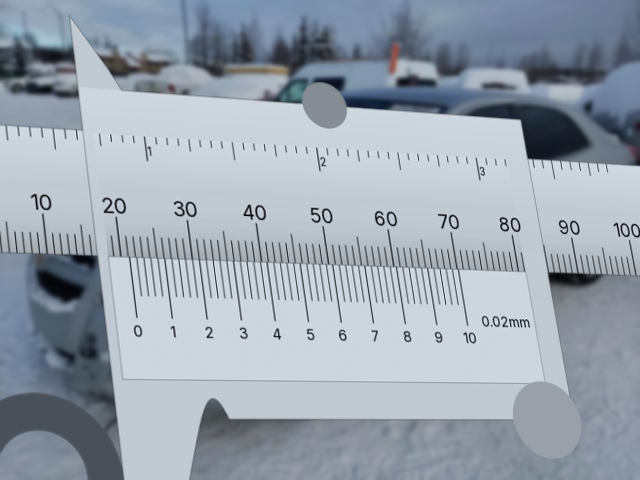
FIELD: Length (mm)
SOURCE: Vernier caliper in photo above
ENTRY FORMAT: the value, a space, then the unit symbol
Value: 21.2 mm
